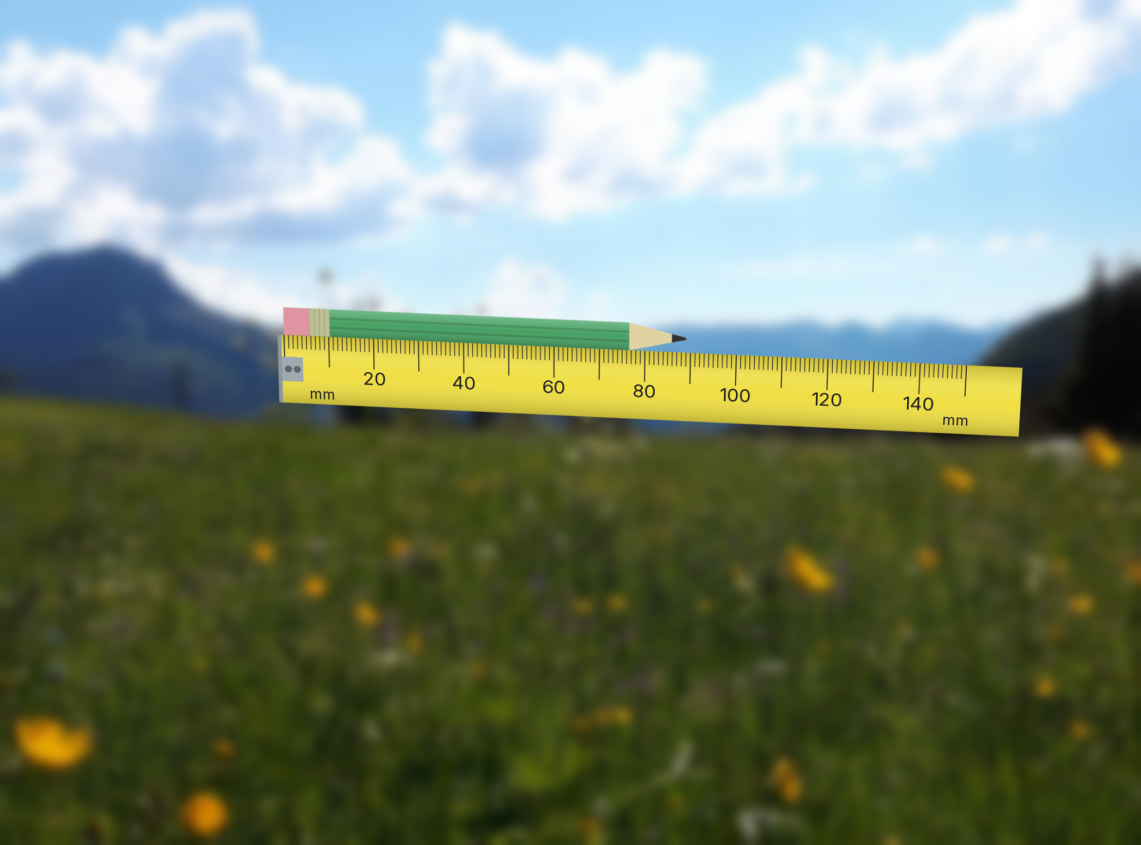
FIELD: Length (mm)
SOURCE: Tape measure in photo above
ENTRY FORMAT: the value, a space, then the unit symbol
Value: 89 mm
